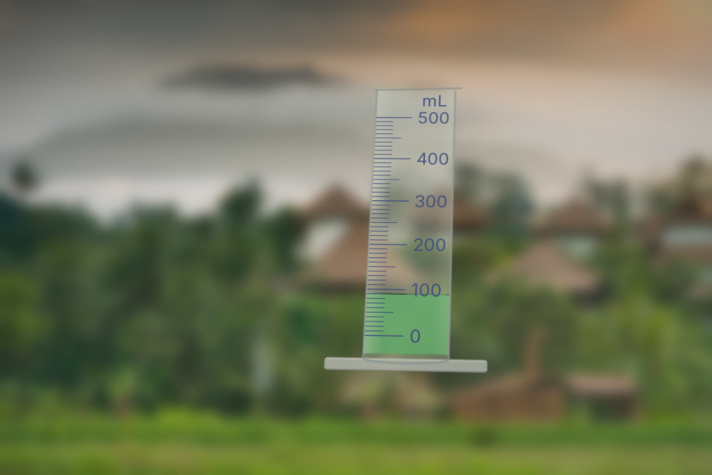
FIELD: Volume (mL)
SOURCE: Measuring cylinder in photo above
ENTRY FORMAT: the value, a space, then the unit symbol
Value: 90 mL
